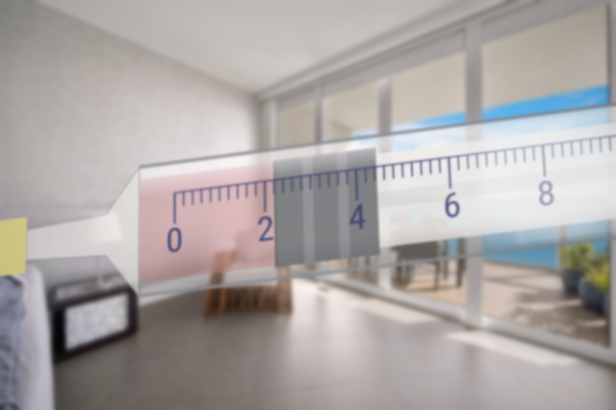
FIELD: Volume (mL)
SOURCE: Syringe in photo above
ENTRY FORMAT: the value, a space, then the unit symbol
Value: 2.2 mL
